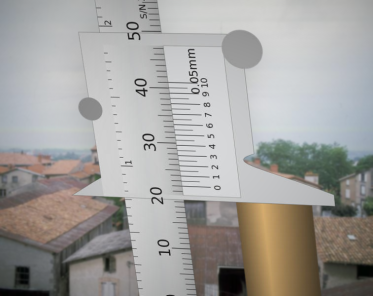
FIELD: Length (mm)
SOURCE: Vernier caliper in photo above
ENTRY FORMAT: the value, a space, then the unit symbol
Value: 22.0 mm
